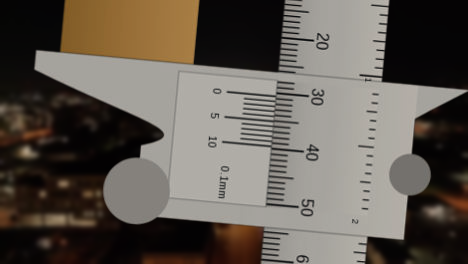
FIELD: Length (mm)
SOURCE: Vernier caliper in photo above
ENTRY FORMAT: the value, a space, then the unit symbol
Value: 30.6 mm
